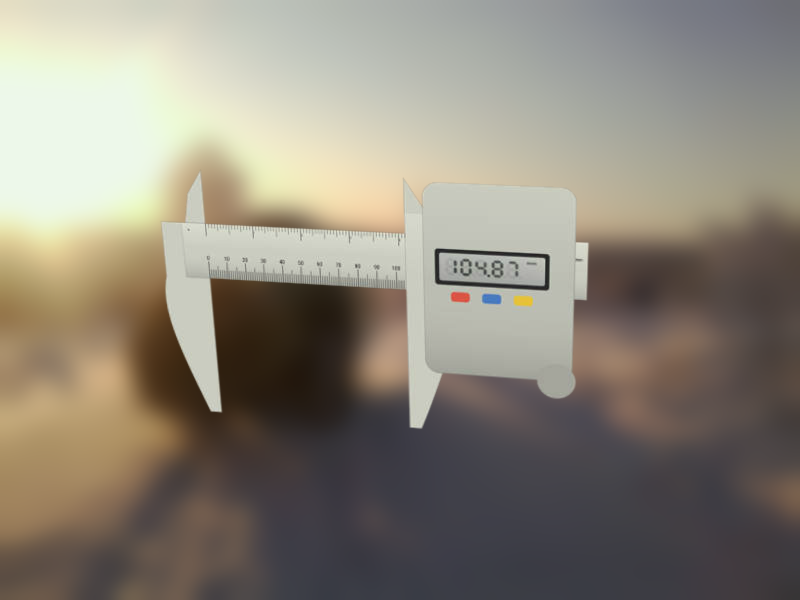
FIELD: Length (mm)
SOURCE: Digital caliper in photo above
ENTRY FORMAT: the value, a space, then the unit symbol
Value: 104.87 mm
